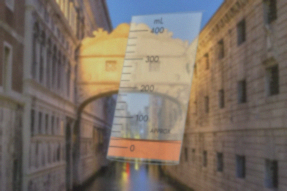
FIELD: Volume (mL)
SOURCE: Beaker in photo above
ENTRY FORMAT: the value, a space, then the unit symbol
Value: 25 mL
